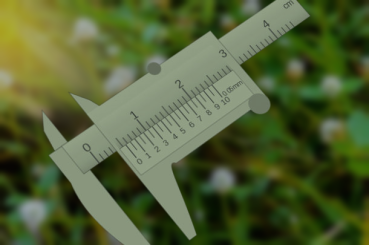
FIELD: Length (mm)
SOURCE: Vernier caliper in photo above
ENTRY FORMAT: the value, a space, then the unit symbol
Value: 5.6 mm
